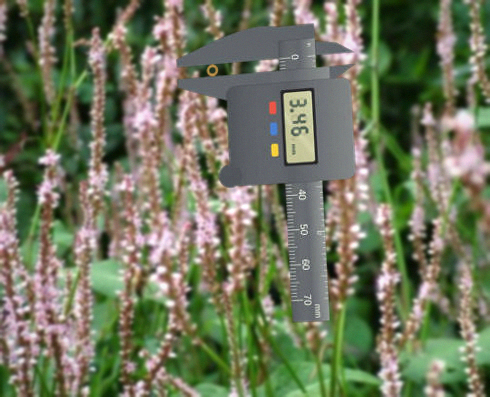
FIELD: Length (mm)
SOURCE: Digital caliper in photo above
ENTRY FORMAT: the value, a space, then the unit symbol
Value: 3.46 mm
